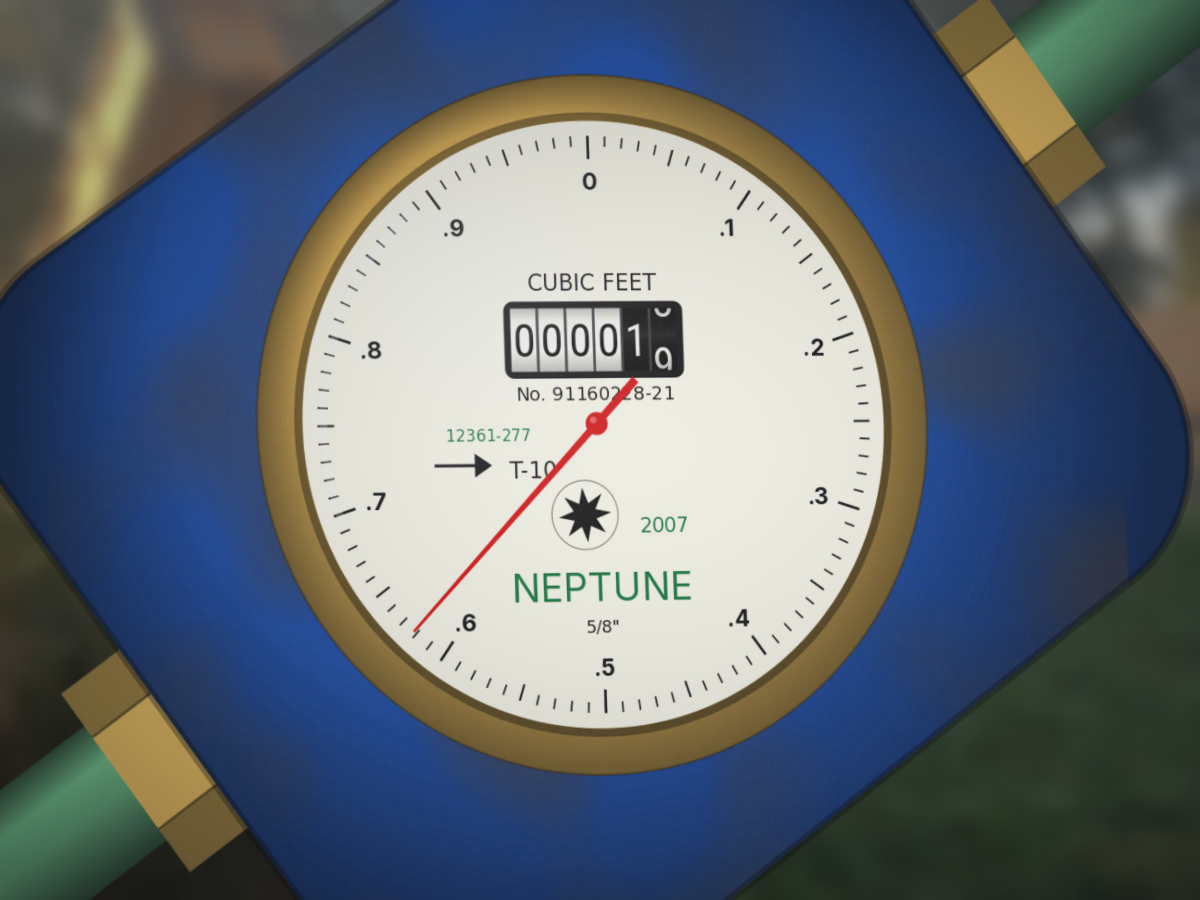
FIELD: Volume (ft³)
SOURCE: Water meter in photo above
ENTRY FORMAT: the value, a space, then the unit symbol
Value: 18.62 ft³
